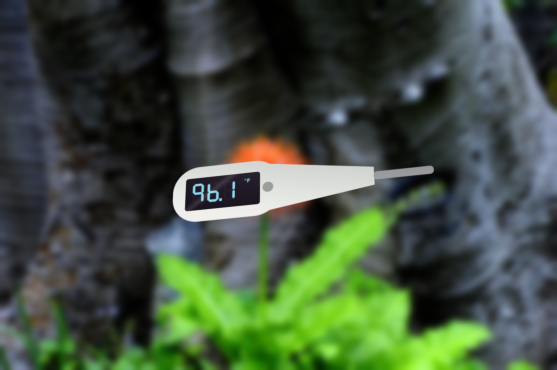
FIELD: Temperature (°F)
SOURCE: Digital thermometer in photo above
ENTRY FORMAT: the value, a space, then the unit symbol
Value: 96.1 °F
